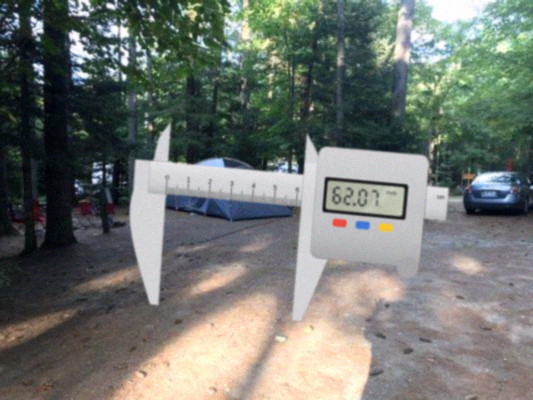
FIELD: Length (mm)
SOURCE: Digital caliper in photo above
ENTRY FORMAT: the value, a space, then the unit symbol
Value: 62.07 mm
